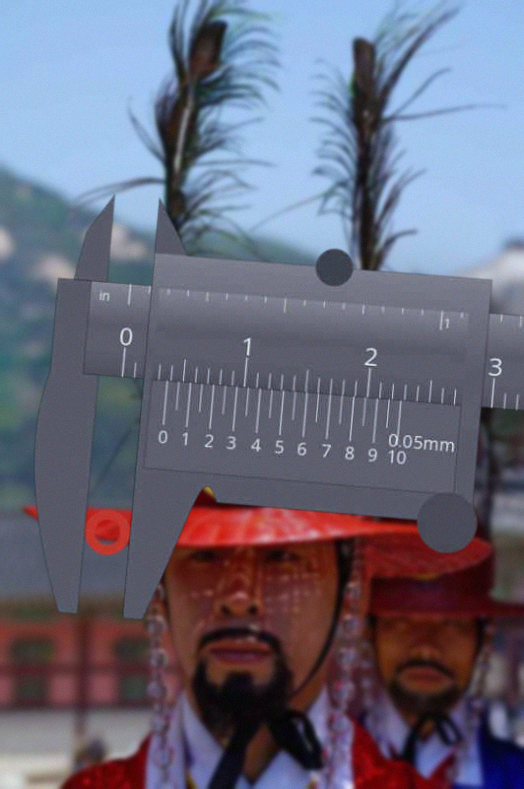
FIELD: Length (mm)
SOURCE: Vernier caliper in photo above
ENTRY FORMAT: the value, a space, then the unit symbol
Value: 3.7 mm
